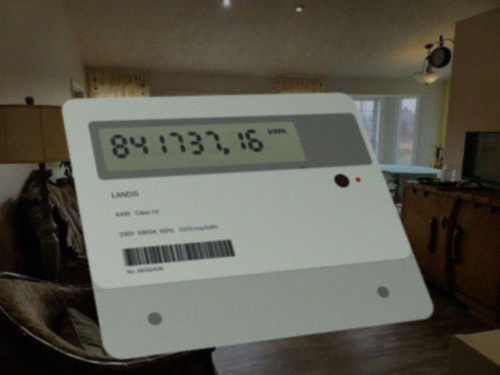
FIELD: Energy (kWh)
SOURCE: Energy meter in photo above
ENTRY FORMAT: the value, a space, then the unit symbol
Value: 841737.16 kWh
